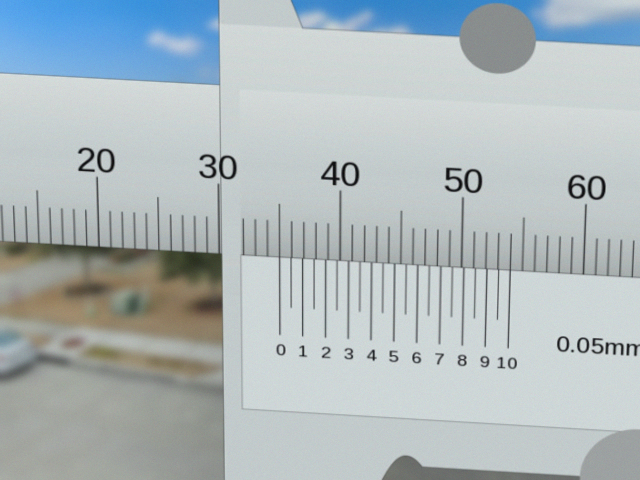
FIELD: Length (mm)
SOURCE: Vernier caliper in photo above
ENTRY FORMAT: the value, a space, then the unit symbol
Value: 35.0 mm
